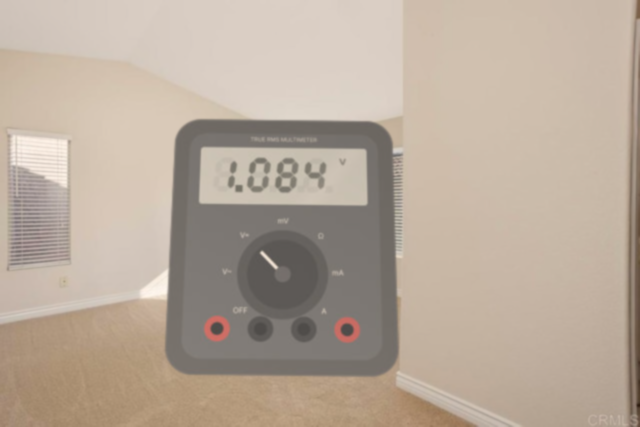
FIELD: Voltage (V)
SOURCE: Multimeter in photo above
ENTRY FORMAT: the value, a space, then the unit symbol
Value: 1.084 V
